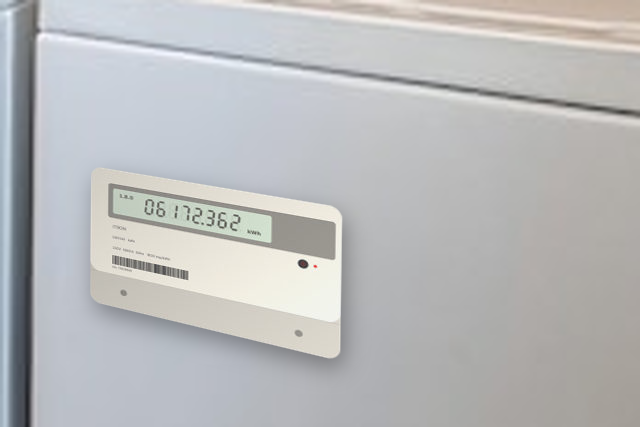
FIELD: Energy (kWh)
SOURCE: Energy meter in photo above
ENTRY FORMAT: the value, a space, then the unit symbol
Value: 6172.362 kWh
